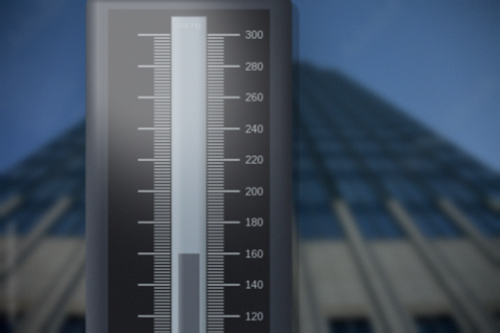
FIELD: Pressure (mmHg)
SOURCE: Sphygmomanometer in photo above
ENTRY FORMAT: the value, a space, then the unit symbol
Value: 160 mmHg
